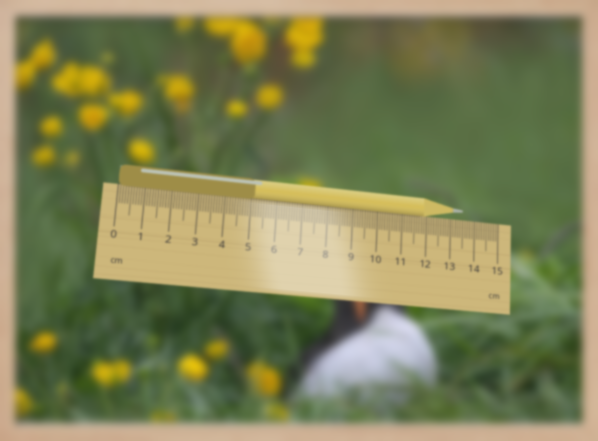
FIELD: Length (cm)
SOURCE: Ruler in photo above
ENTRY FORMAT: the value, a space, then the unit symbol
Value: 13.5 cm
